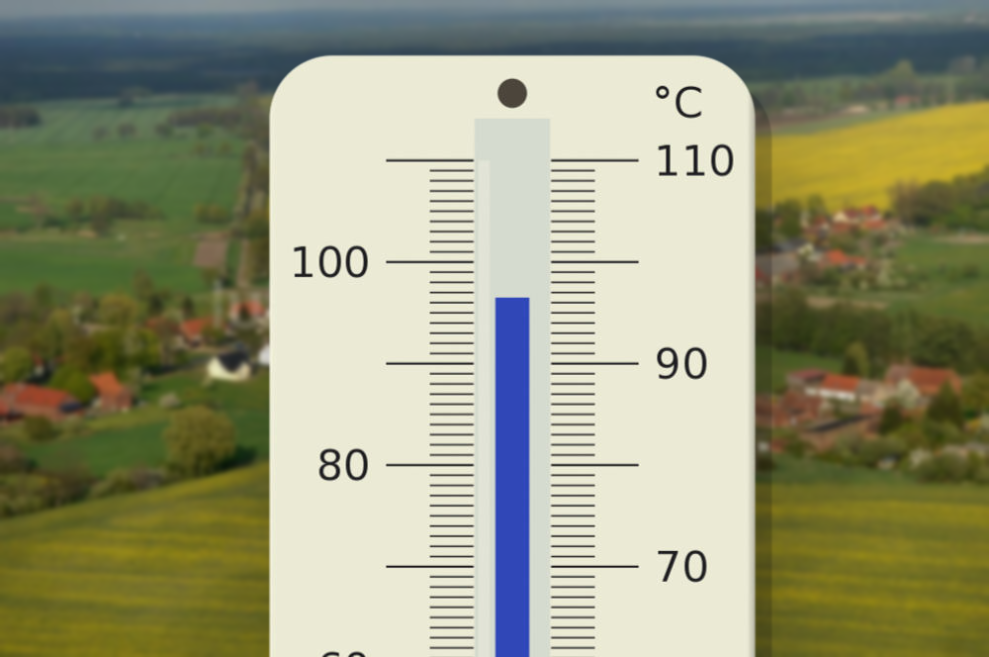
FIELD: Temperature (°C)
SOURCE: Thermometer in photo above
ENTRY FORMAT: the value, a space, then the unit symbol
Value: 96.5 °C
